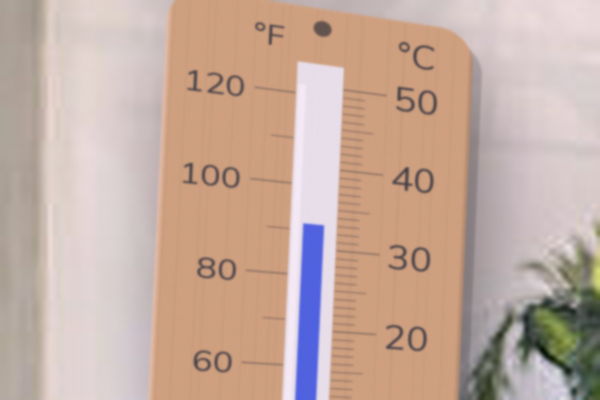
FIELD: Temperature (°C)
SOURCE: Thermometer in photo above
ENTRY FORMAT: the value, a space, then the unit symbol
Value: 33 °C
